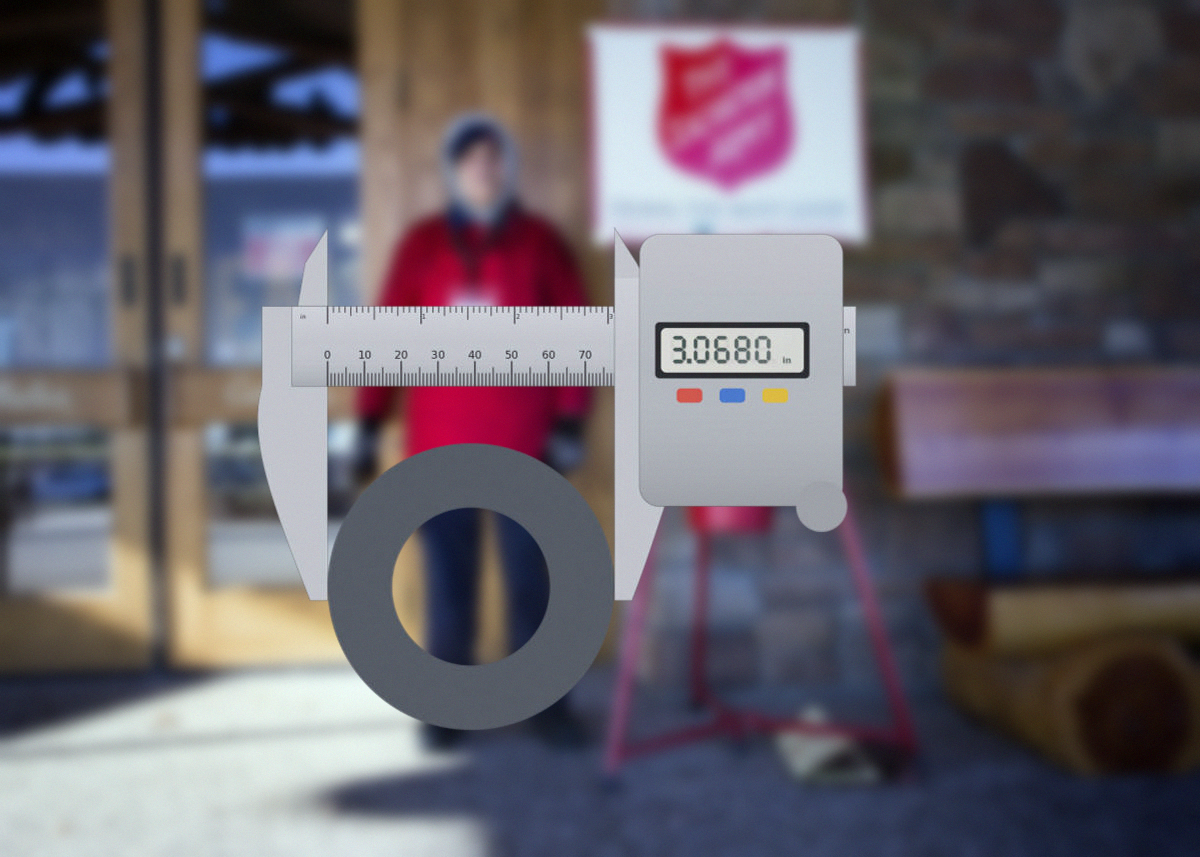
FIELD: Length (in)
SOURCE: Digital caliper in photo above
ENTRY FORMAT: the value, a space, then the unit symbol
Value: 3.0680 in
